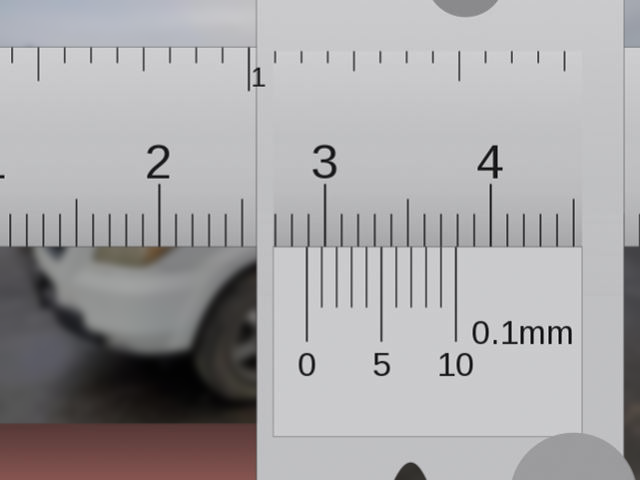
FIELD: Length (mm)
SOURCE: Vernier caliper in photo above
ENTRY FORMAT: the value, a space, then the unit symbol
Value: 28.9 mm
